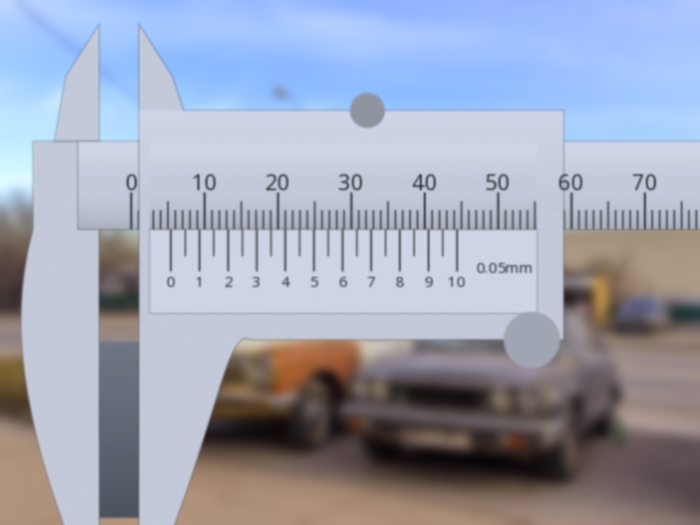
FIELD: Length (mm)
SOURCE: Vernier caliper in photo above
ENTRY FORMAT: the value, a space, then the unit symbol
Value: 5.4 mm
